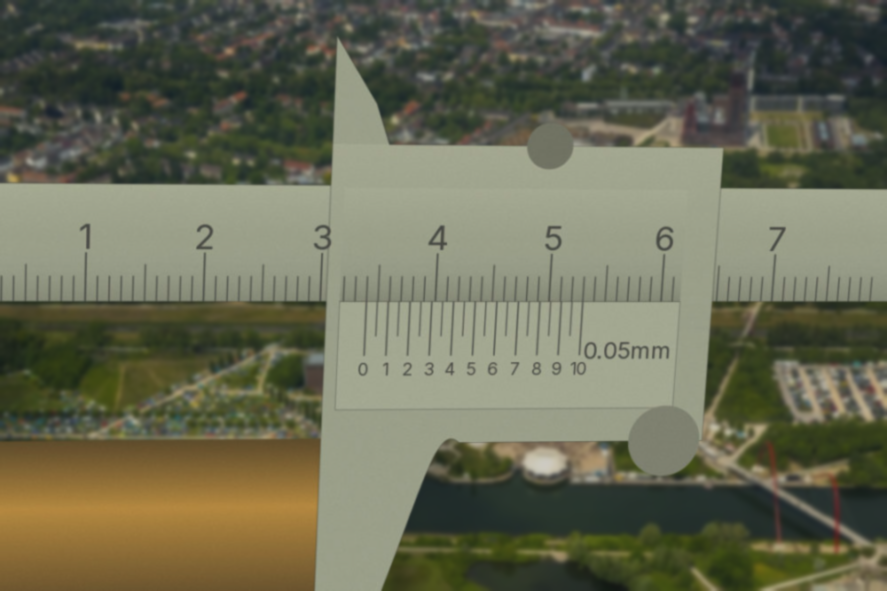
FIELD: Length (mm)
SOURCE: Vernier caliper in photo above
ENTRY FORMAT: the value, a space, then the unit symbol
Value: 34.0 mm
